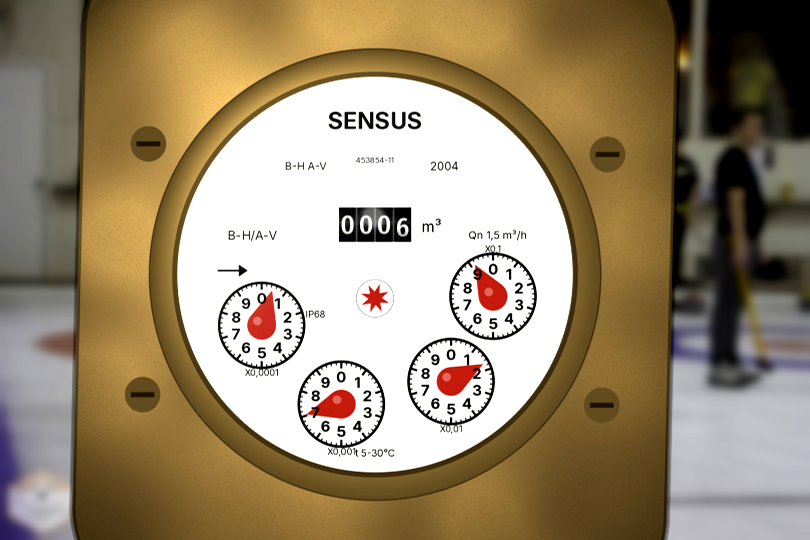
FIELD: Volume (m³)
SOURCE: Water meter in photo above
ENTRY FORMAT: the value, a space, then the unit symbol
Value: 5.9170 m³
